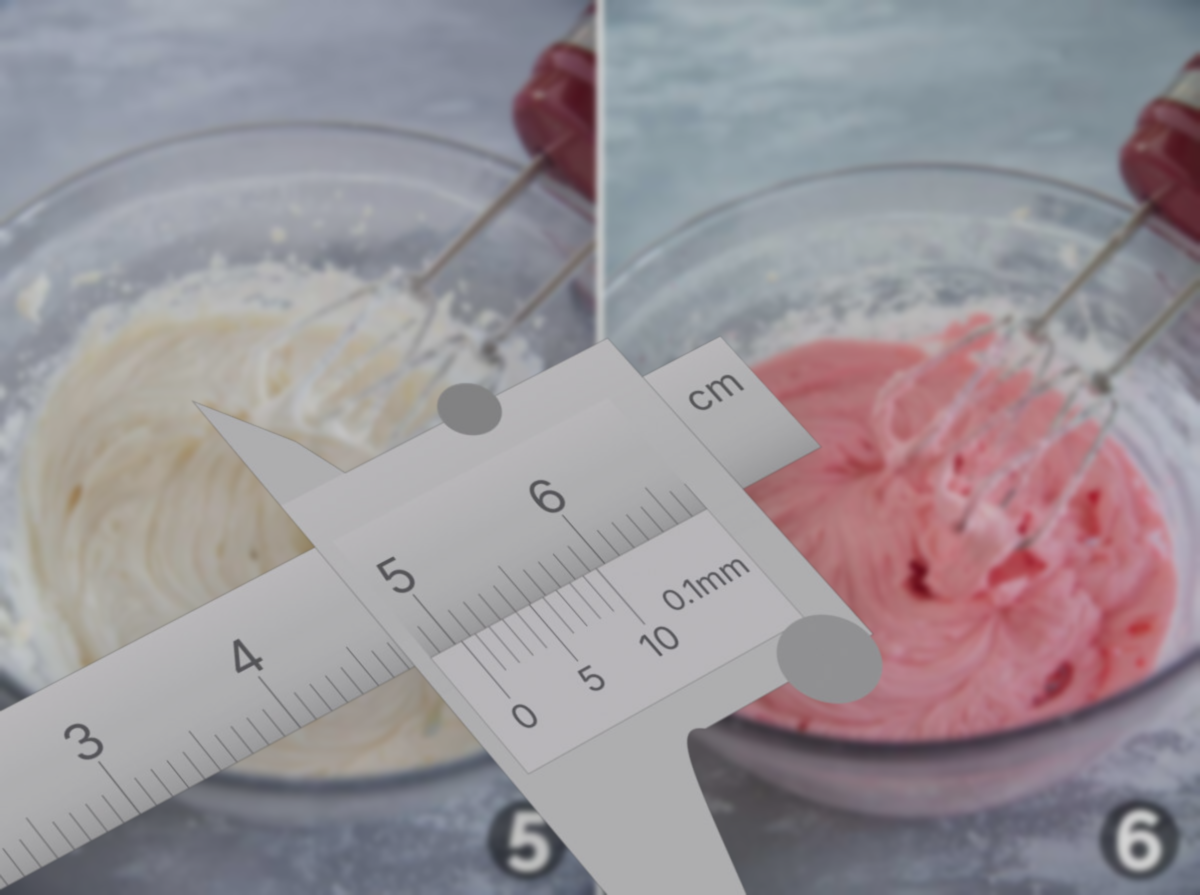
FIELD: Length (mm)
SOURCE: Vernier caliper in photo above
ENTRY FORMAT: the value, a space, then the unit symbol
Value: 50.4 mm
